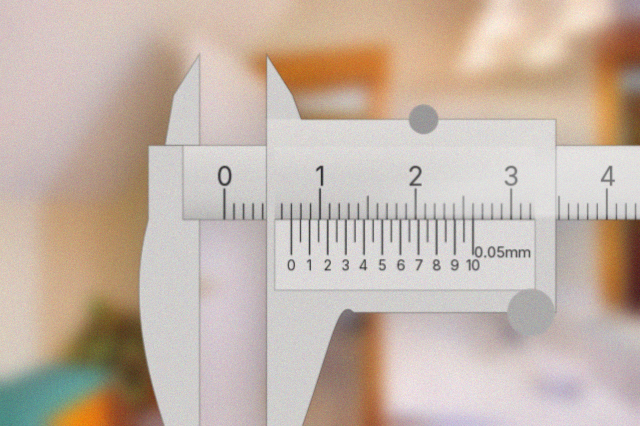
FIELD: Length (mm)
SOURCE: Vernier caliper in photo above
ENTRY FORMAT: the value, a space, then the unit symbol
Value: 7.0 mm
